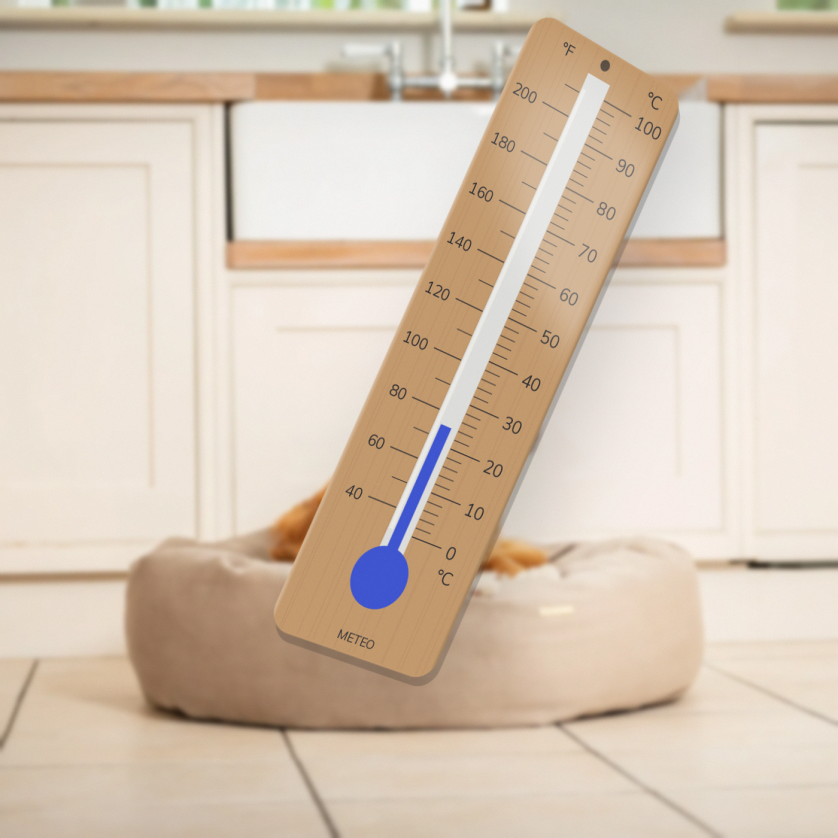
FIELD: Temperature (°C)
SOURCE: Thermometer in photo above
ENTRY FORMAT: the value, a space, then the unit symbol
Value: 24 °C
